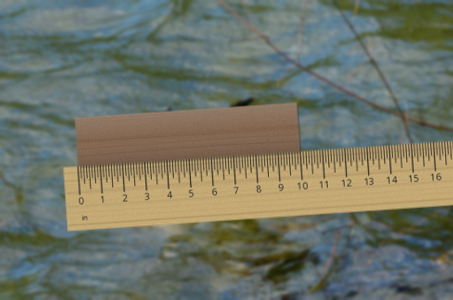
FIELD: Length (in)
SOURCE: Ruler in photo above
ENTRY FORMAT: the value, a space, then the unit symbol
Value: 10 in
